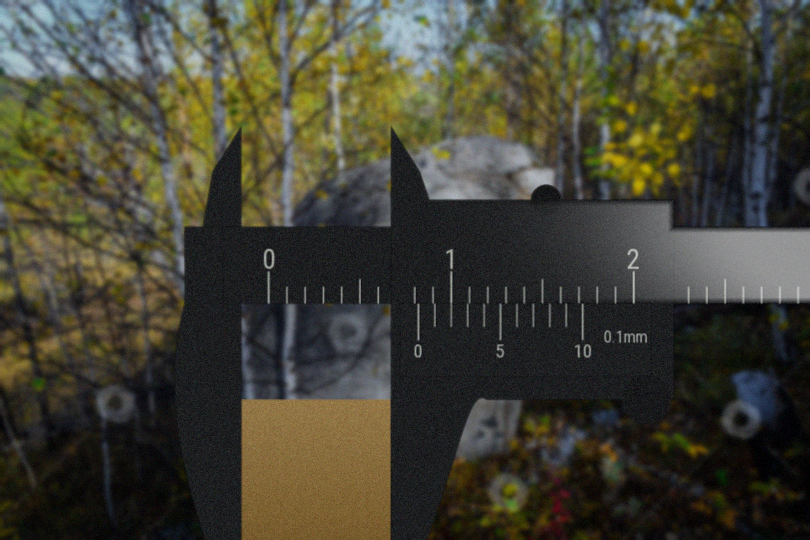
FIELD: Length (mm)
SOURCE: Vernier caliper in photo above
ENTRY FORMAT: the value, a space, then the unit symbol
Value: 8.2 mm
